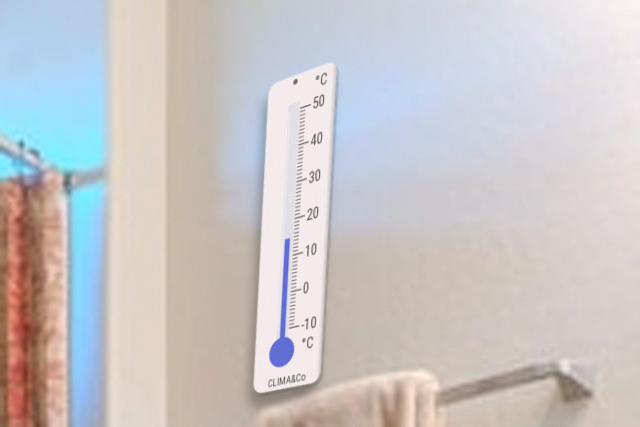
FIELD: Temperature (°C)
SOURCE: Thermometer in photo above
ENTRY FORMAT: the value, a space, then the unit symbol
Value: 15 °C
